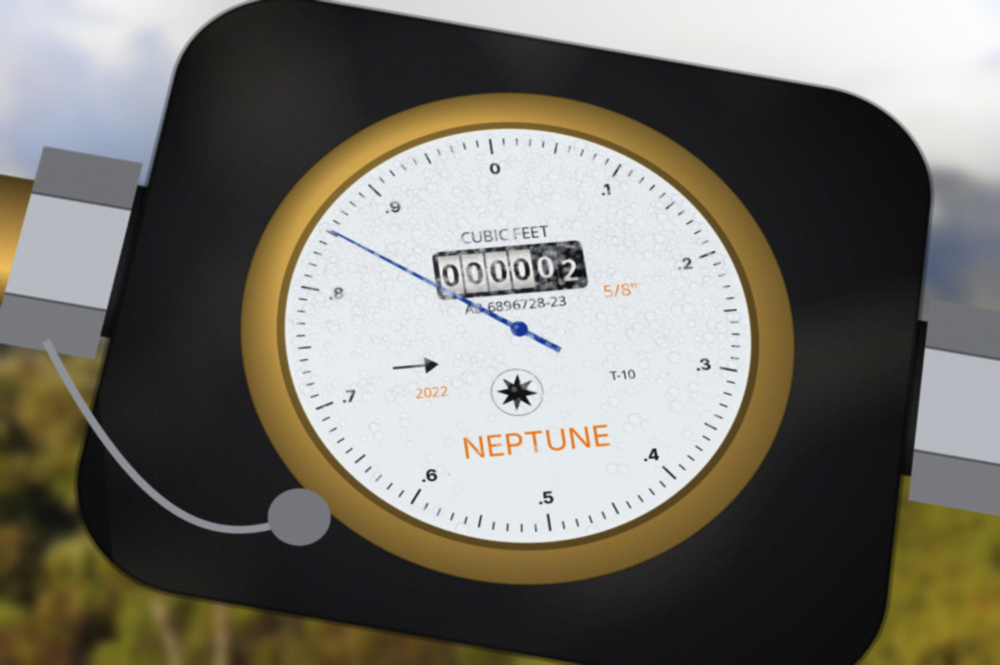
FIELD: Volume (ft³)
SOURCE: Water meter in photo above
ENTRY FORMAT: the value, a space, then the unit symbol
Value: 1.85 ft³
